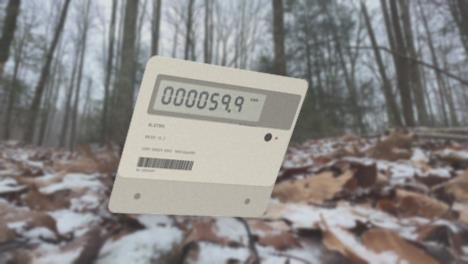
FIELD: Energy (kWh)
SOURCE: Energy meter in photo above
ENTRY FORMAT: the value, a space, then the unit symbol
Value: 59.9 kWh
